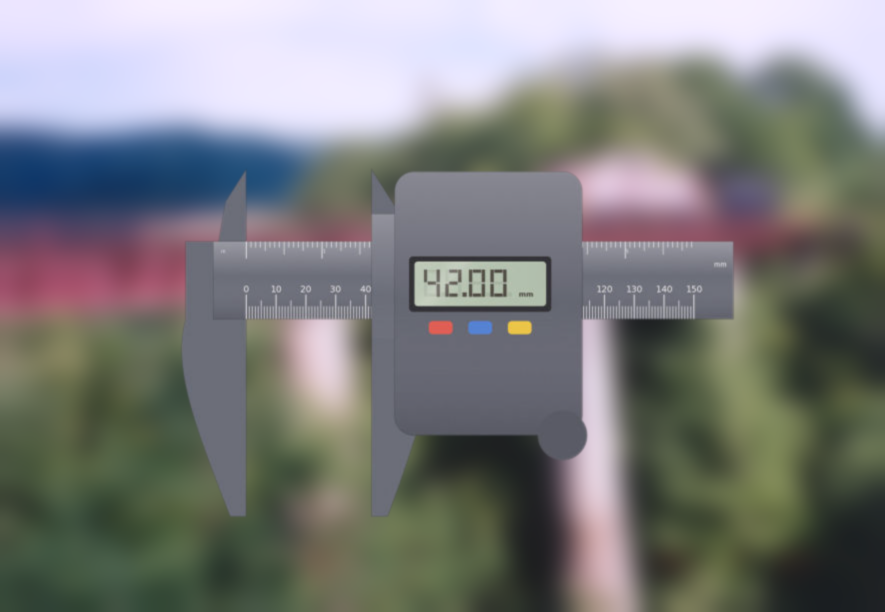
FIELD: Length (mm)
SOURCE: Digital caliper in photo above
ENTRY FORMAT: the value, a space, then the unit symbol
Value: 42.00 mm
